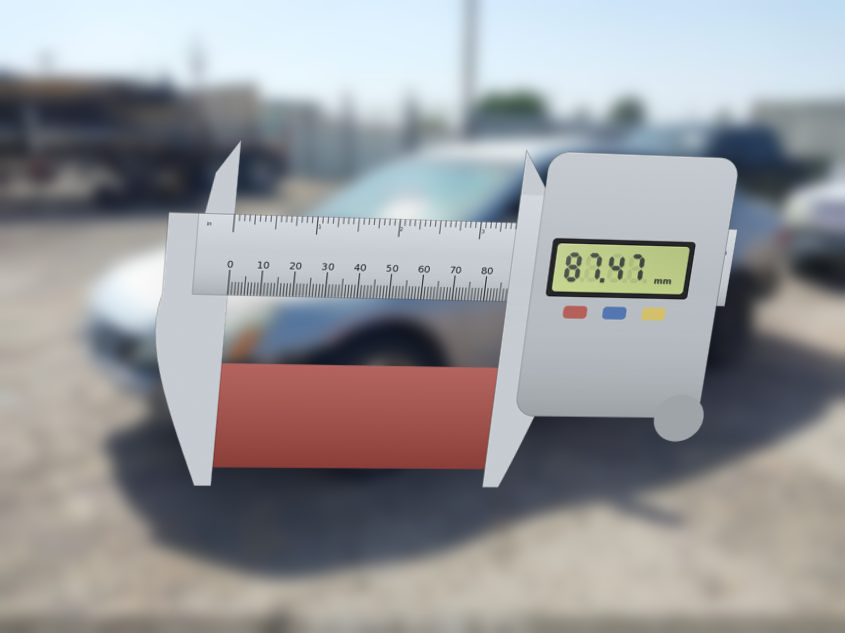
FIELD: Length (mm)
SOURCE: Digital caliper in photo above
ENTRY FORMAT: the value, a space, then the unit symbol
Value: 87.47 mm
